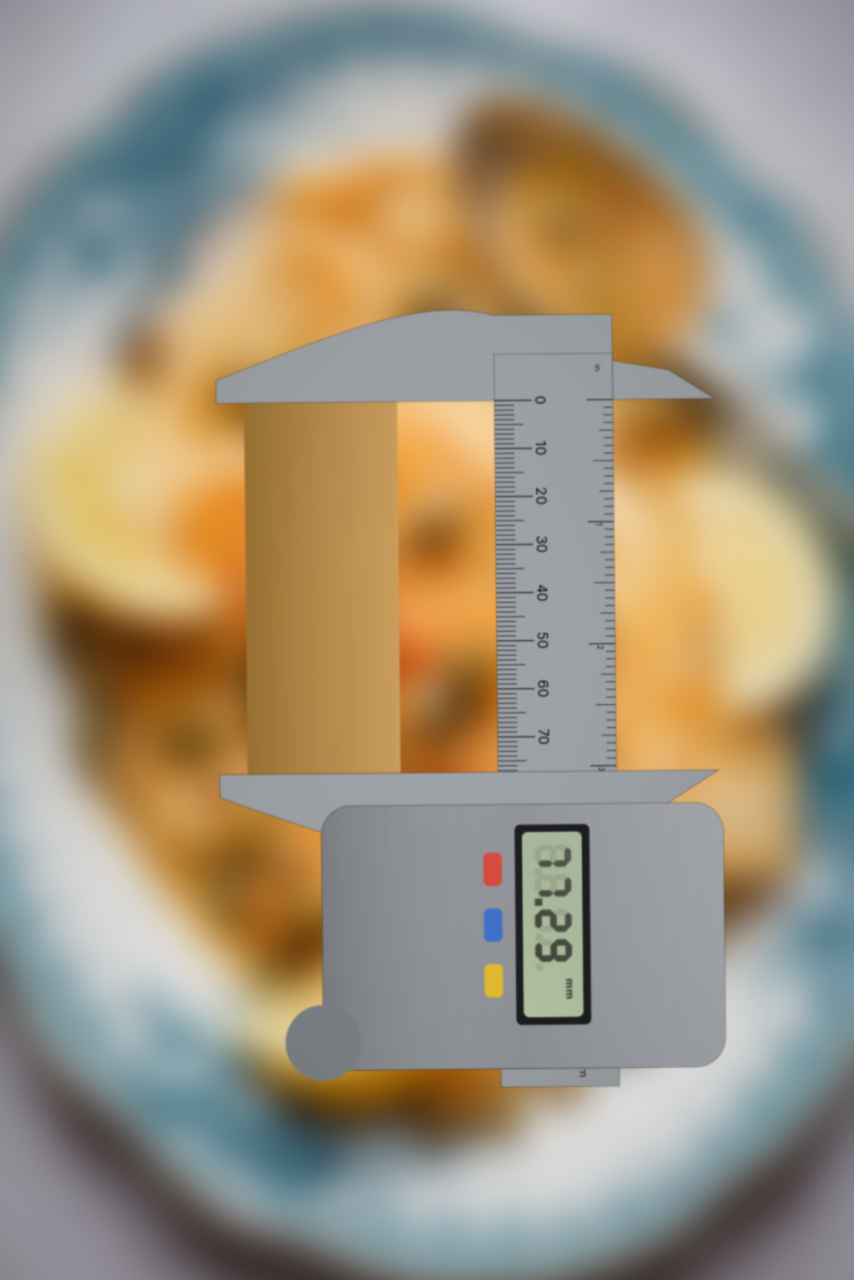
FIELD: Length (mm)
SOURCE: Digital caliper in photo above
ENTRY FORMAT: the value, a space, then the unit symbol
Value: 77.29 mm
